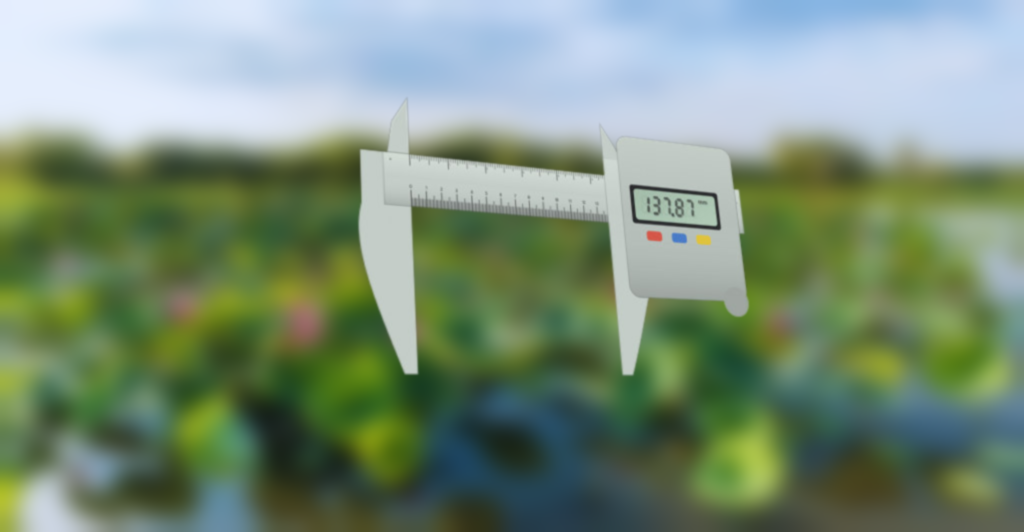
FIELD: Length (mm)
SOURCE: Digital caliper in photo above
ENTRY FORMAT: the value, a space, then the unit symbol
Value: 137.87 mm
